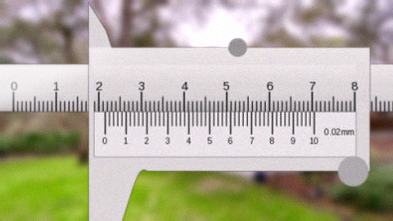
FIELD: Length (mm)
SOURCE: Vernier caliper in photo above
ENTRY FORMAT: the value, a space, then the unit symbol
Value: 21.5 mm
